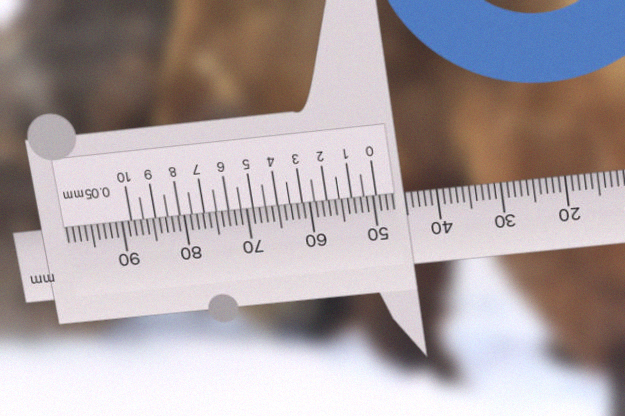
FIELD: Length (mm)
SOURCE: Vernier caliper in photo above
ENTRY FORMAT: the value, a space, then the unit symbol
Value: 49.5 mm
